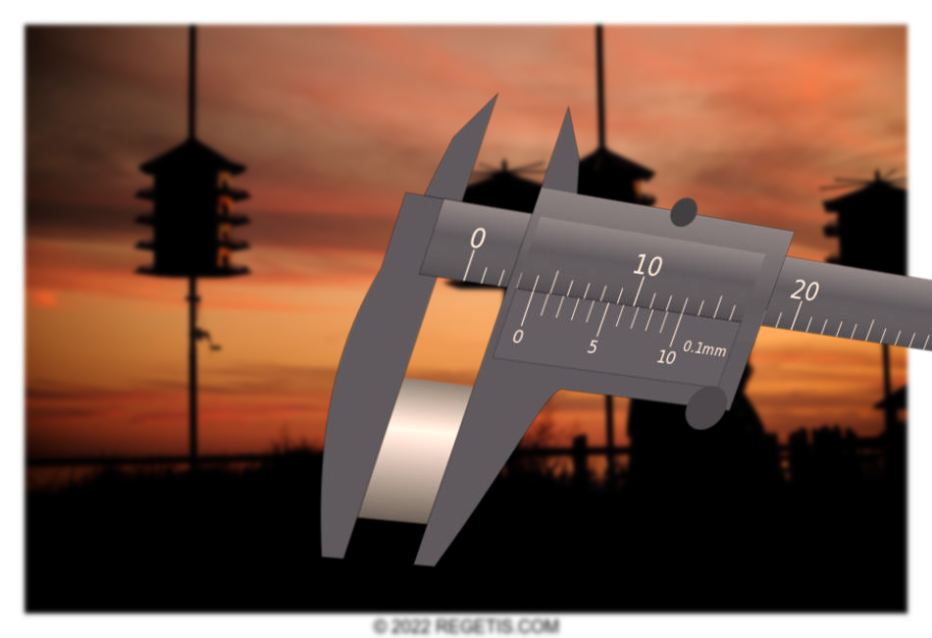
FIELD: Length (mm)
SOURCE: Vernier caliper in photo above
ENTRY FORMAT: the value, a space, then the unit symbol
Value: 4.0 mm
